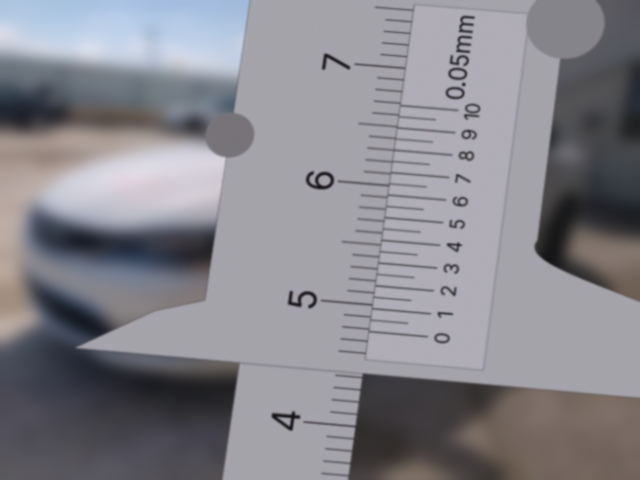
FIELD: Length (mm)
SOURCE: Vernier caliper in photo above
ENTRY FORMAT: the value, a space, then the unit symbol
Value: 47.8 mm
